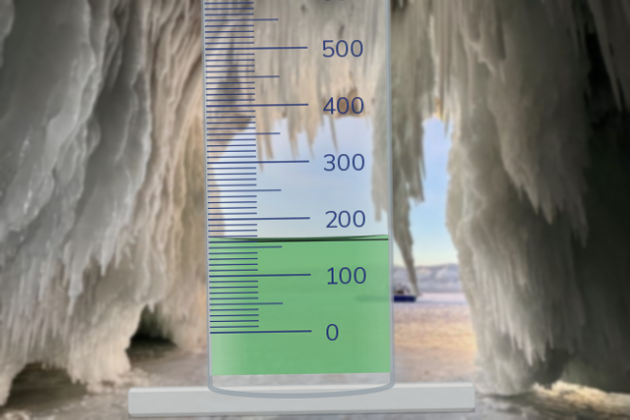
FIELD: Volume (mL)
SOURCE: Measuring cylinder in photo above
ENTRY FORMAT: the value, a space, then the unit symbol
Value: 160 mL
